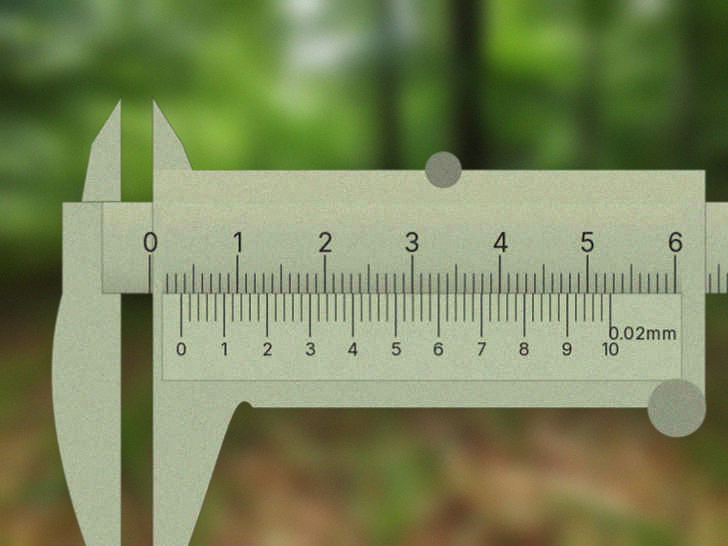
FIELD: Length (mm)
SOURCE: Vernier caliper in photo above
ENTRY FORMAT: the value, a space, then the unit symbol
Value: 3.6 mm
